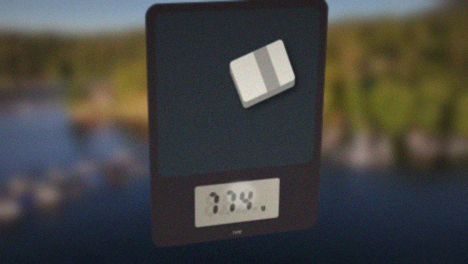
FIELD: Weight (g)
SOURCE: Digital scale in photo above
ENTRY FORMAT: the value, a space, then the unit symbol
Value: 774 g
